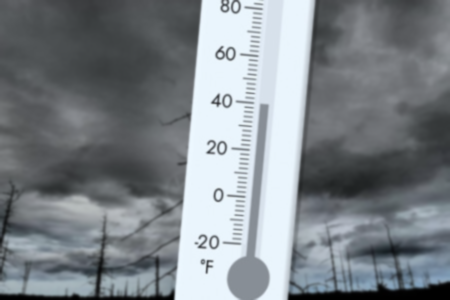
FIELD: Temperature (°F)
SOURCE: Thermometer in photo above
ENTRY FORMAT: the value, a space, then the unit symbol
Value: 40 °F
